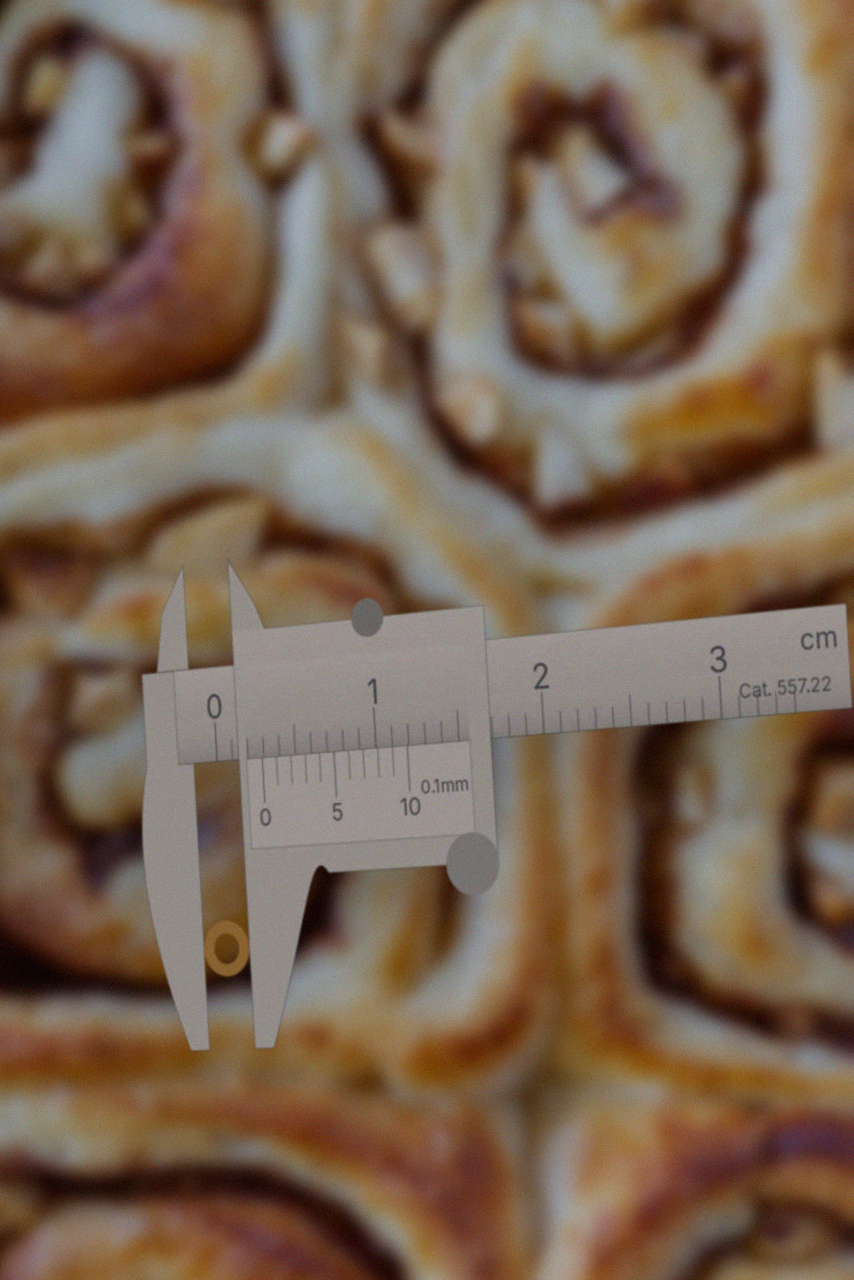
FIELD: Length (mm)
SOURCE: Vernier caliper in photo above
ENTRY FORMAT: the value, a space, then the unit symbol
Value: 2.9 mm
